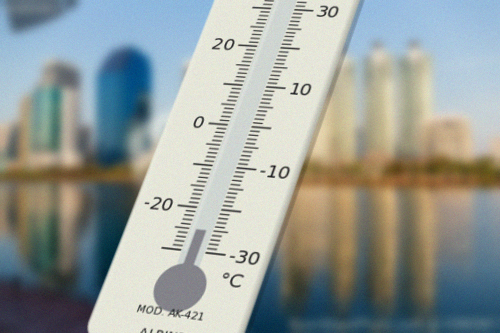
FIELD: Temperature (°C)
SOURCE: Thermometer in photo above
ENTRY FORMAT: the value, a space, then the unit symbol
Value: -25 °C
